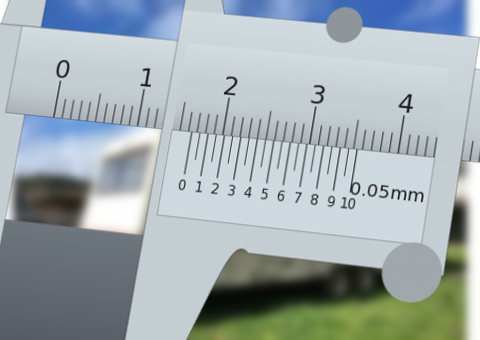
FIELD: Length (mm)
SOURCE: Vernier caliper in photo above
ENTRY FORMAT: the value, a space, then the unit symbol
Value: 16.4 mm
